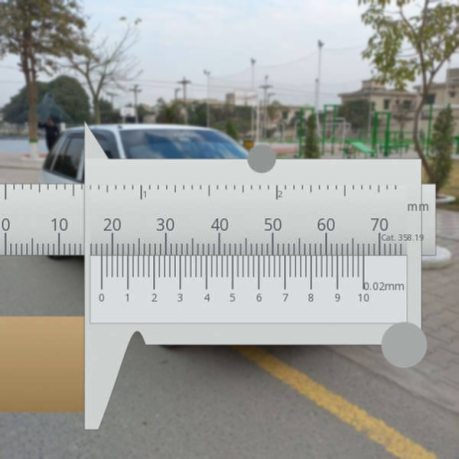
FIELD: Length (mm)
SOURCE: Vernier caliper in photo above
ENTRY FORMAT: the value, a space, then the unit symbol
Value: 18.0 mm
